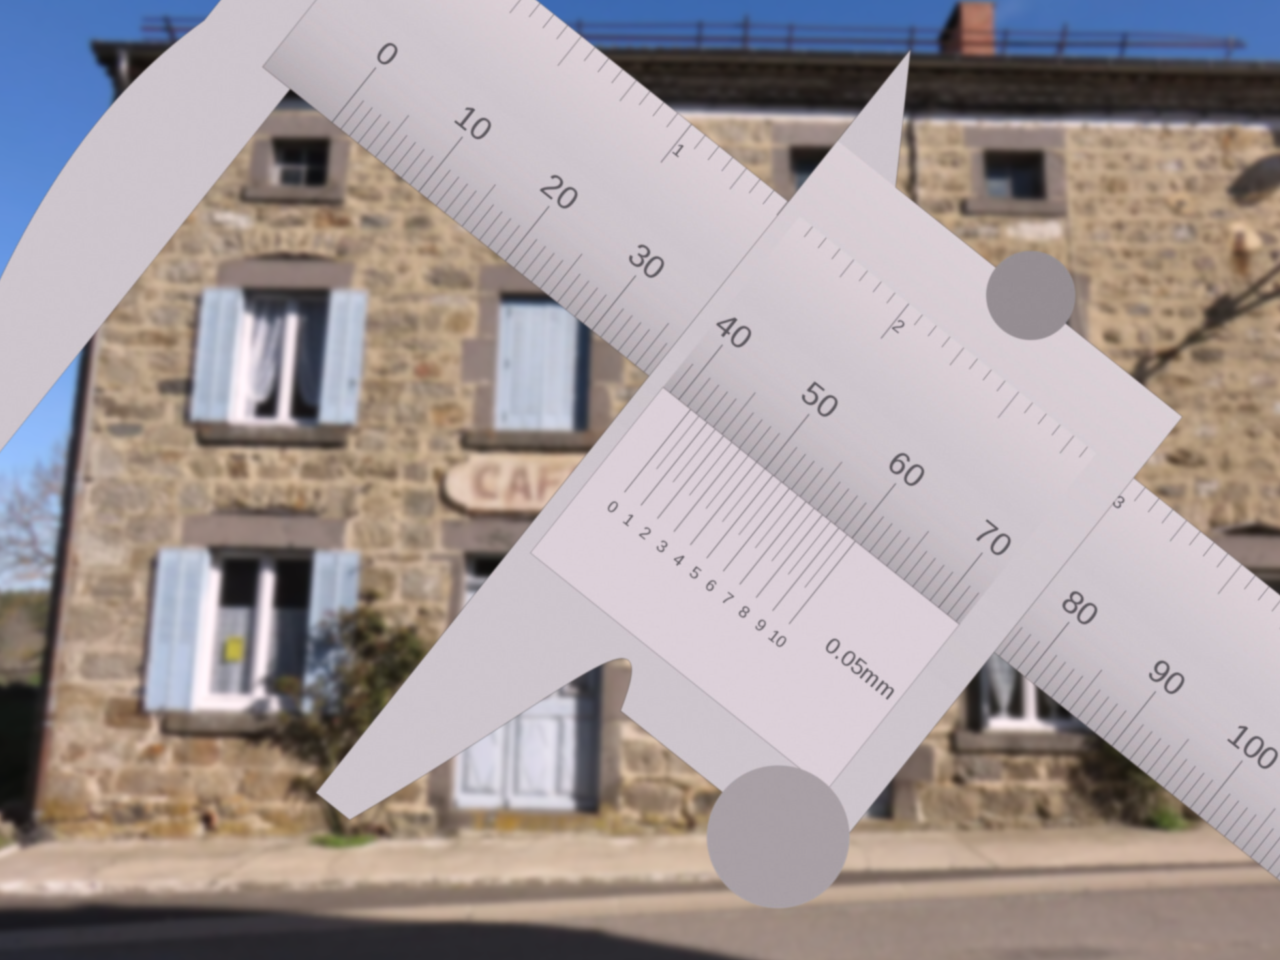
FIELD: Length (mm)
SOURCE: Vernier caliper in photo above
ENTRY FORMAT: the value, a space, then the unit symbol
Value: 41.4 mm
